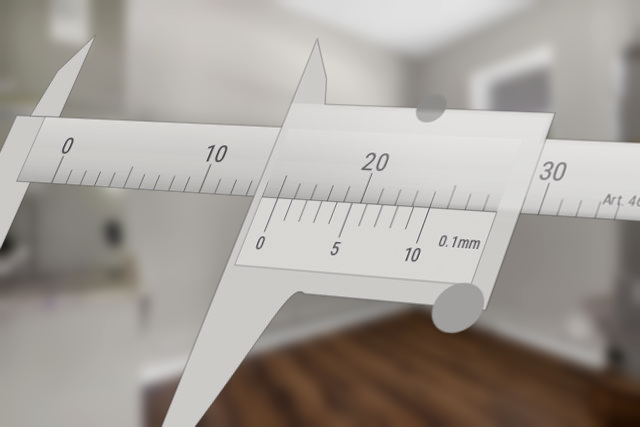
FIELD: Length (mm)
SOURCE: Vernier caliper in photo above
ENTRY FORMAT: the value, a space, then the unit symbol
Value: 15.0 mm
